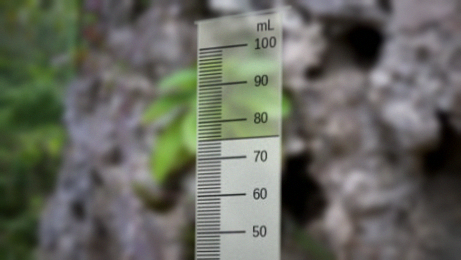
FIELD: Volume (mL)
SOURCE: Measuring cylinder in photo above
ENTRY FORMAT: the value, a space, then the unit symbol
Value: 75 mL
